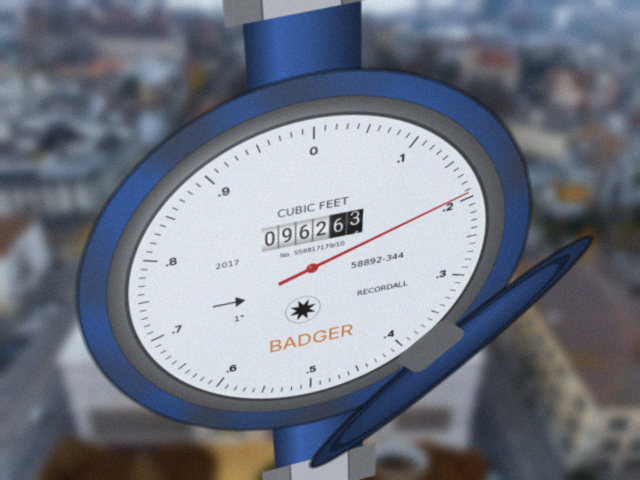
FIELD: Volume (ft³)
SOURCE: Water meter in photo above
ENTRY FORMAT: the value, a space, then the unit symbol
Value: 96263.19 ft³
